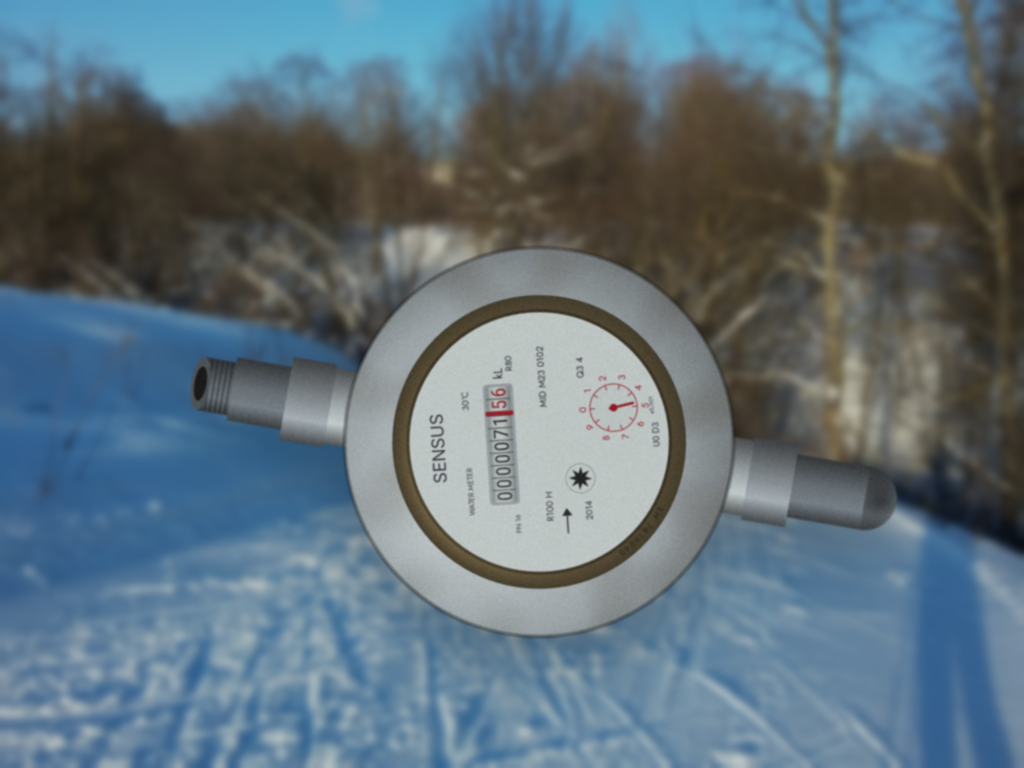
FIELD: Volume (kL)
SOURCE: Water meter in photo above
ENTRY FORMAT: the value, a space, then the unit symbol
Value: 71.564 kL
